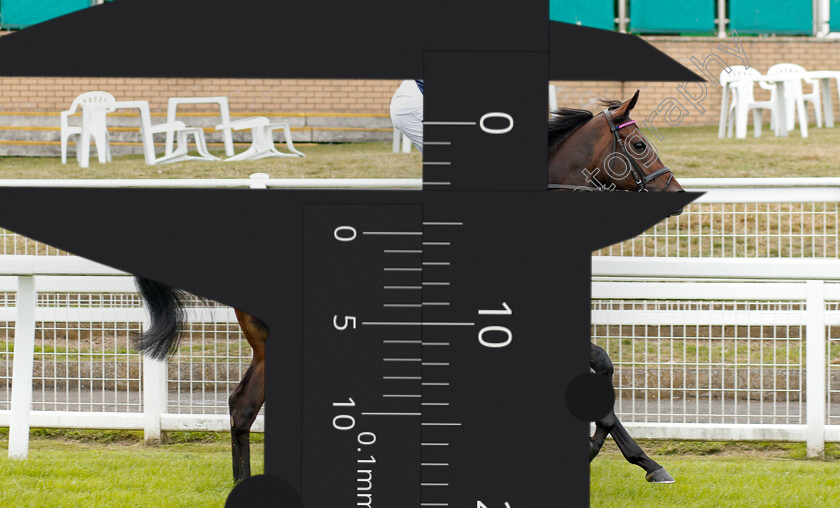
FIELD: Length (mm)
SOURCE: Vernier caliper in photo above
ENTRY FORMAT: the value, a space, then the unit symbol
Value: 5.5 mm
